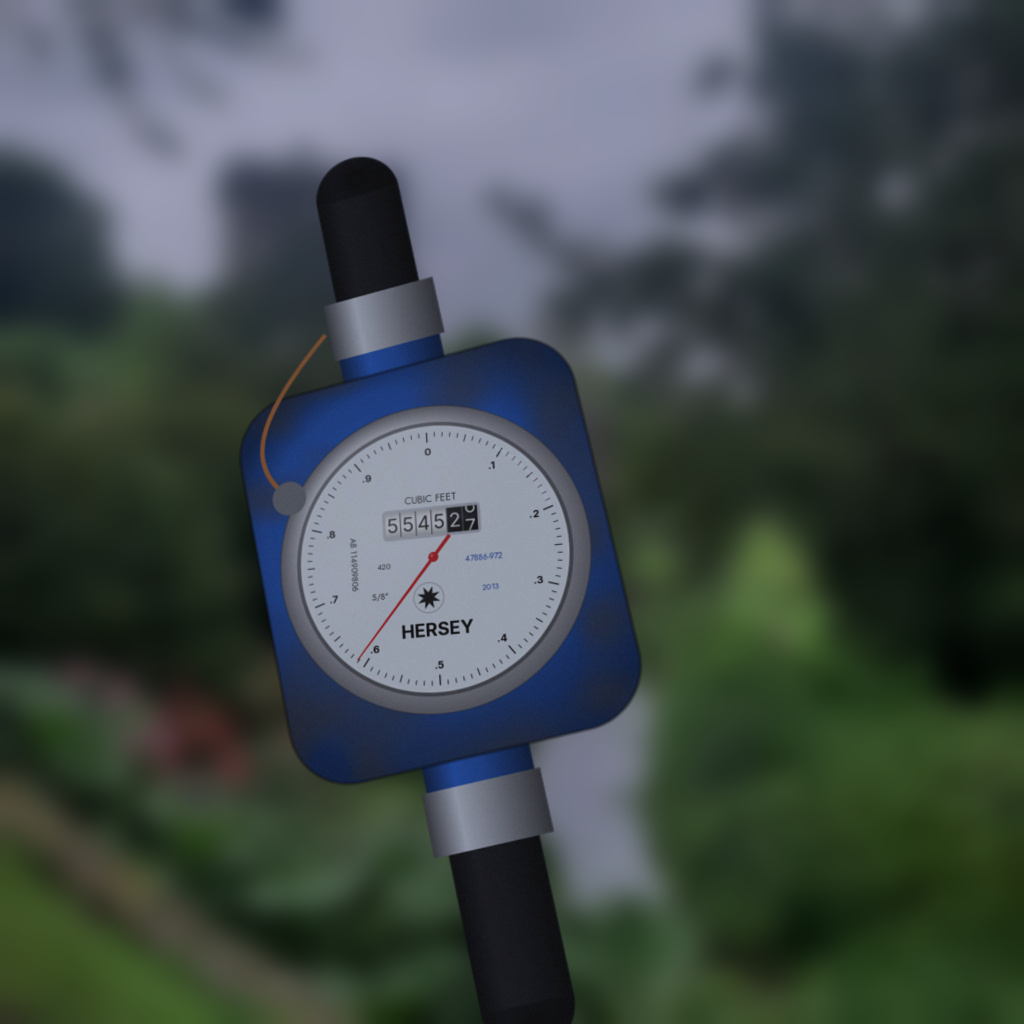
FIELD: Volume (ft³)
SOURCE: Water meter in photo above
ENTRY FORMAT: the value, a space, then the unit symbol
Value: 554526.61 ft³
